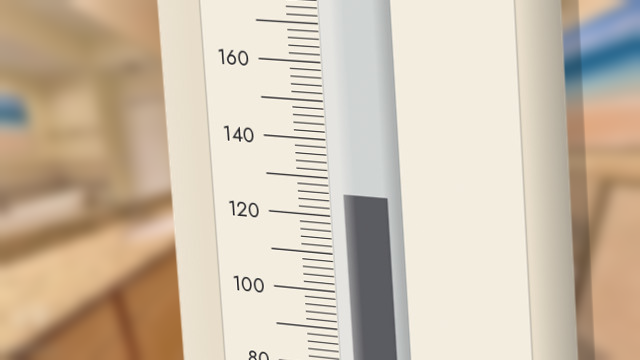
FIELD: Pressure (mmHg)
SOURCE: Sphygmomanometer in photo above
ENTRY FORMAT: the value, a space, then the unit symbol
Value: 126 mmHg
